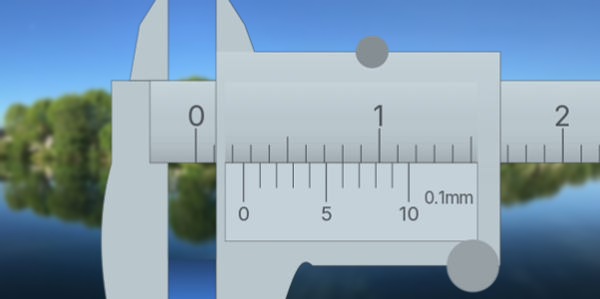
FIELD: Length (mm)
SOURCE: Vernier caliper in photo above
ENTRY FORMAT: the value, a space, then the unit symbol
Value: 2.6 mm
